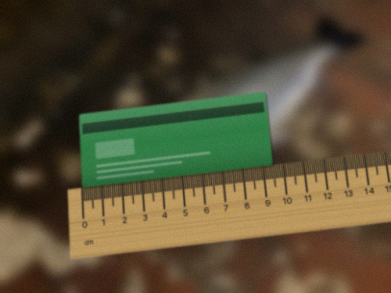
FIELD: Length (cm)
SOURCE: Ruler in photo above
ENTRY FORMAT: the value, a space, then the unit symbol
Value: 9.5 cm
